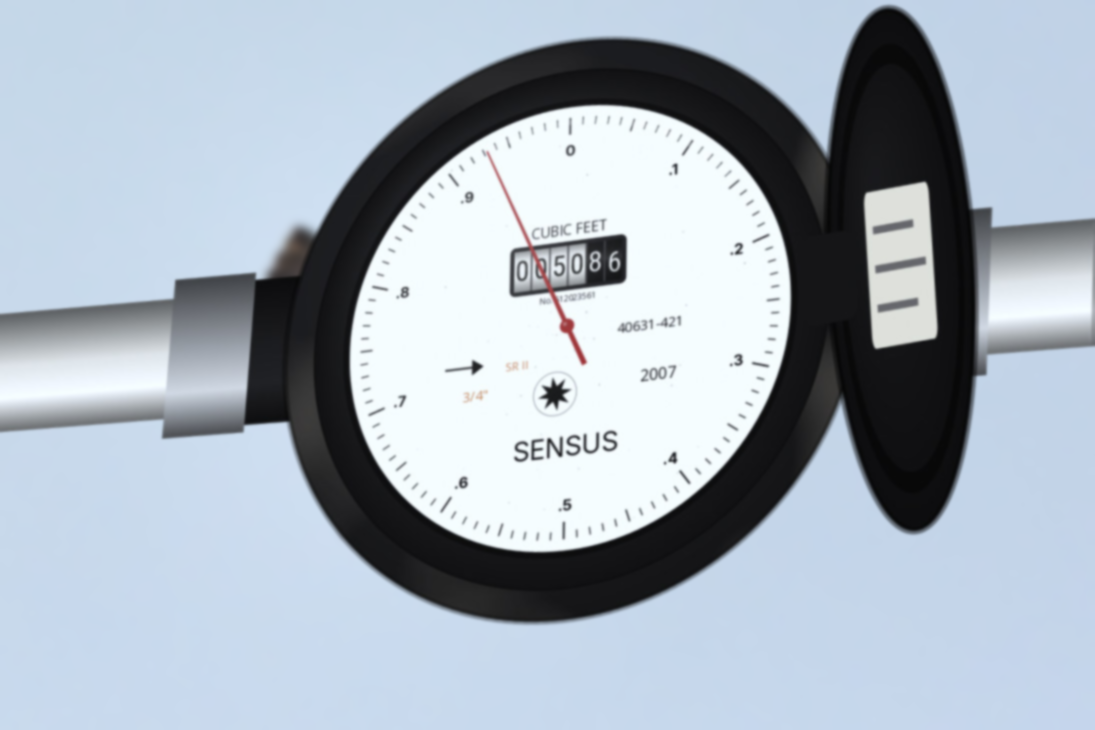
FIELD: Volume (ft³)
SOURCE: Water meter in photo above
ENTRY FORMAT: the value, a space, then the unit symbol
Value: 5085.93 ft³
